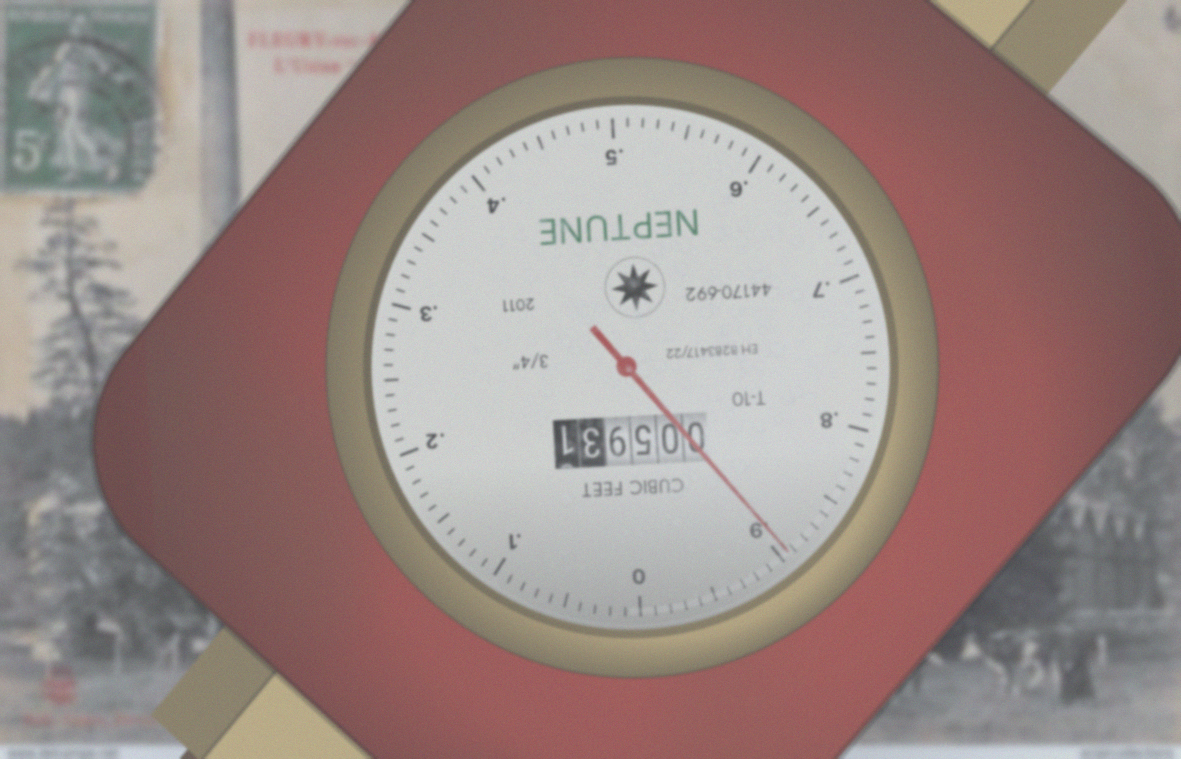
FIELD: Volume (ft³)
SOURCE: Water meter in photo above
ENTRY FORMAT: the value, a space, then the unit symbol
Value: 5930.89 ft³
